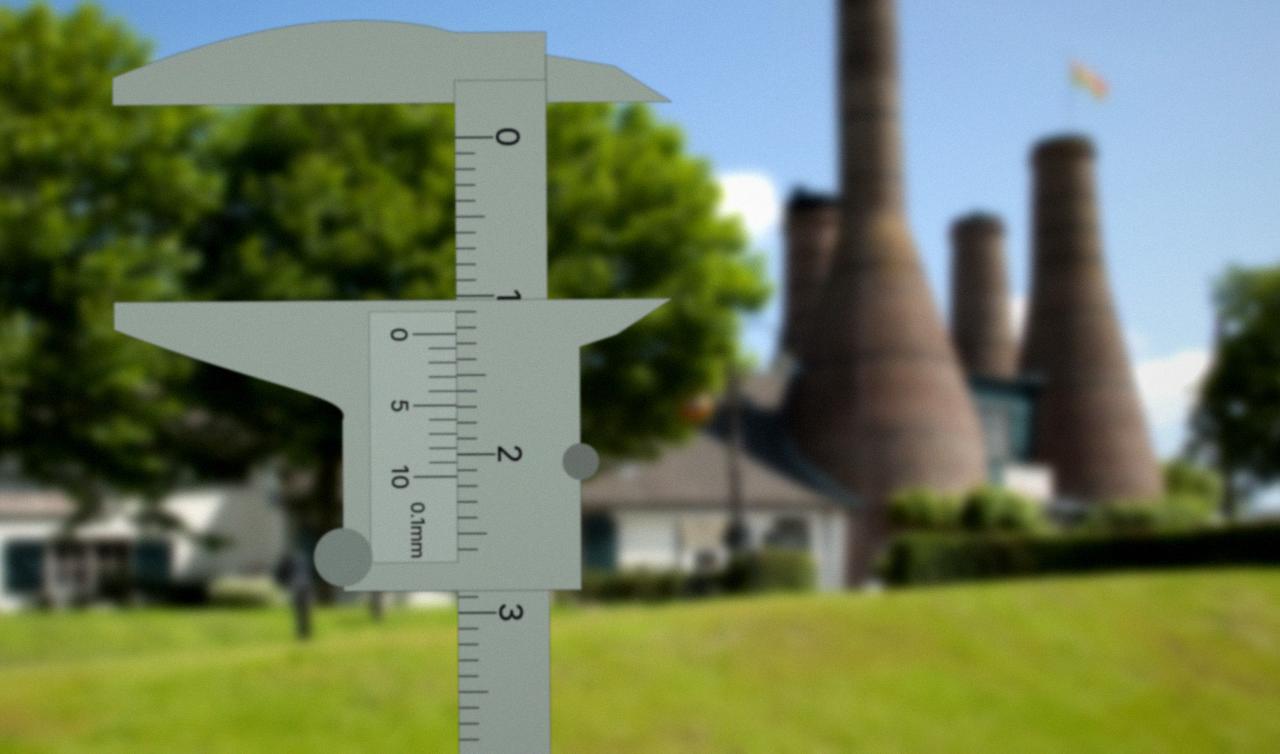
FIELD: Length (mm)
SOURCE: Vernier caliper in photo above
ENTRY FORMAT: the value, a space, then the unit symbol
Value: 12.4 mm
